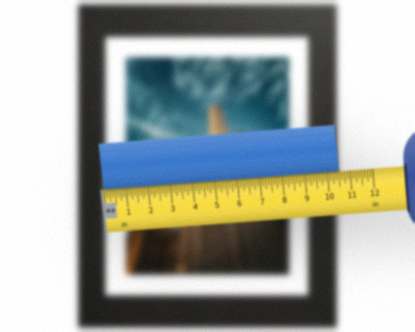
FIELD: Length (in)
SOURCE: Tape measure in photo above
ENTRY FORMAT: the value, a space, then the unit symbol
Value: 10.5 in
